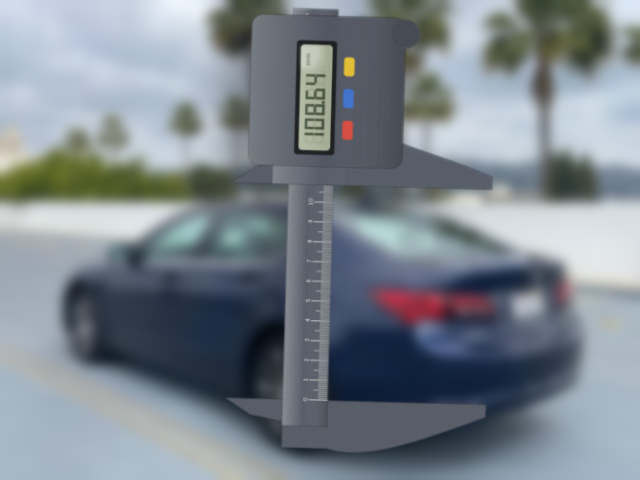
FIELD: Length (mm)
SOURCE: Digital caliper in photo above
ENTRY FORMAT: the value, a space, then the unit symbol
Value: 108.64 mm
